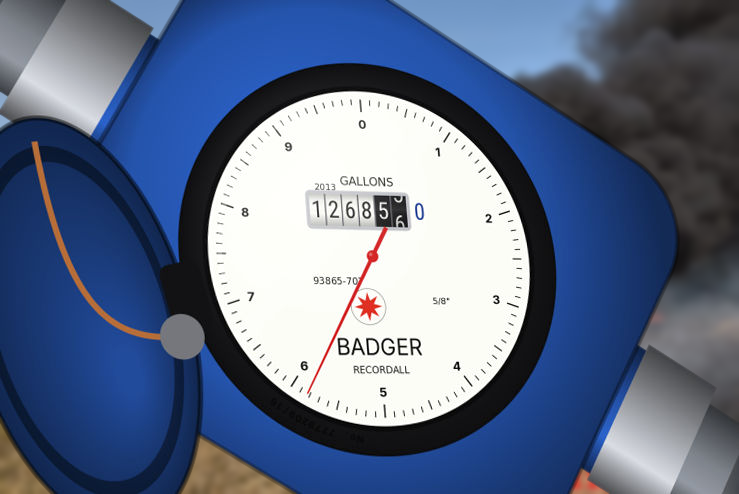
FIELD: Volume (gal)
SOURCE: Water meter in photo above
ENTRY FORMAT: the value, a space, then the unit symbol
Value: 1268555.8 gal
